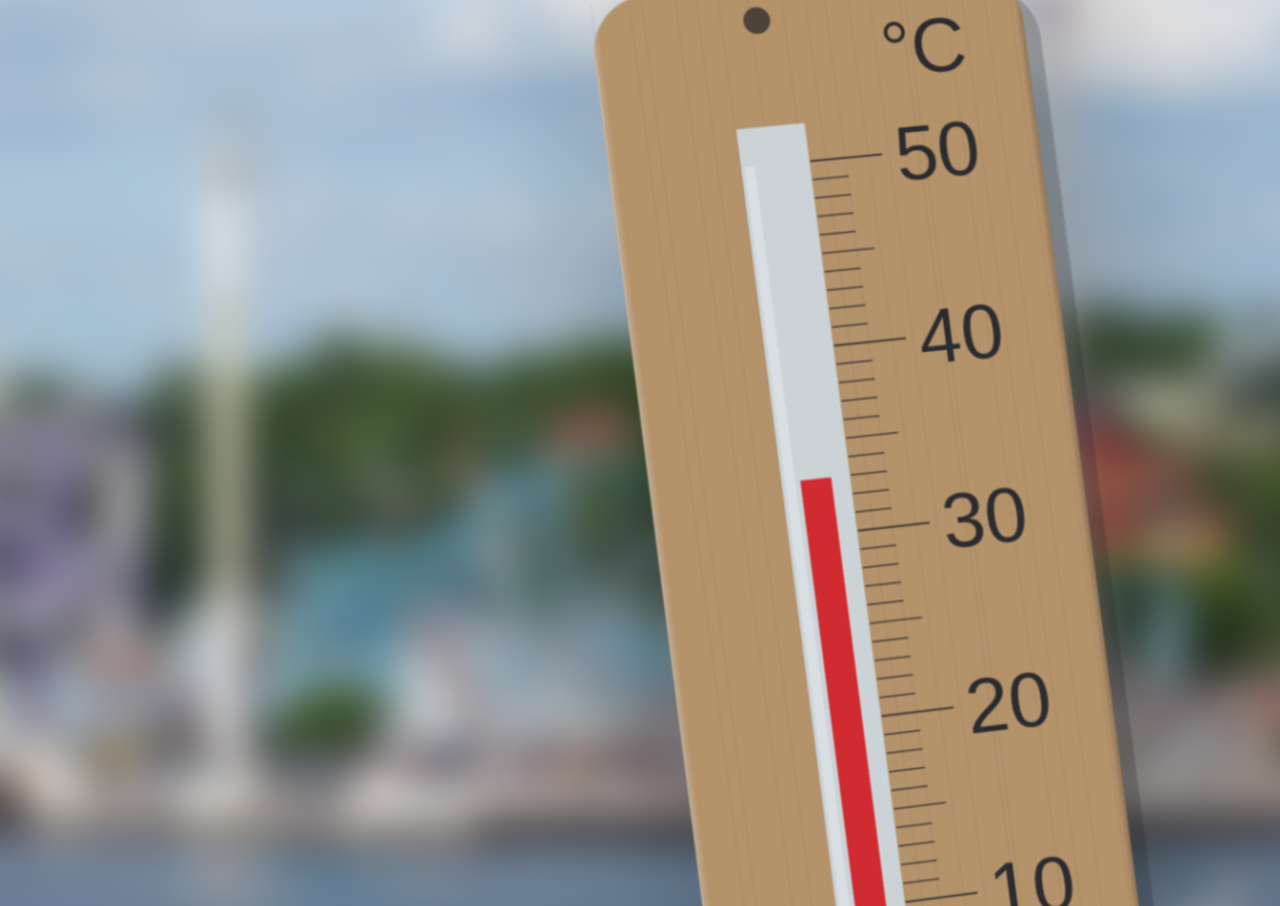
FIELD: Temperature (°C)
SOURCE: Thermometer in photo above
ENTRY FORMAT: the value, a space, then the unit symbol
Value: 33 °C
